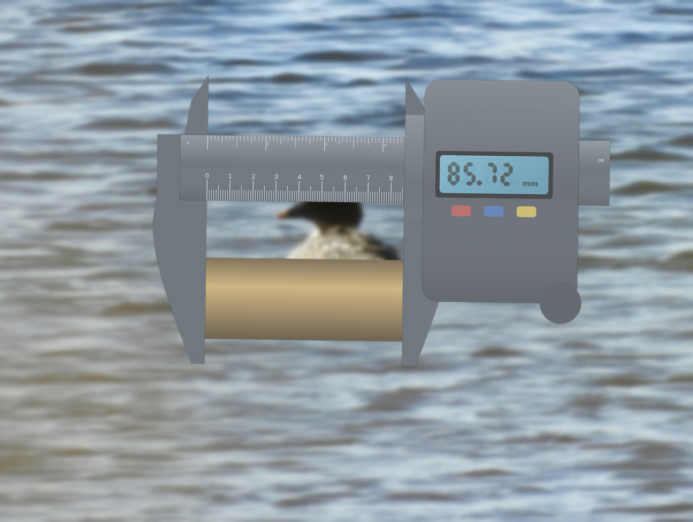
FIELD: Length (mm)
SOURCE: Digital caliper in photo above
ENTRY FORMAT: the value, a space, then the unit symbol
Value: 85.72 mm
